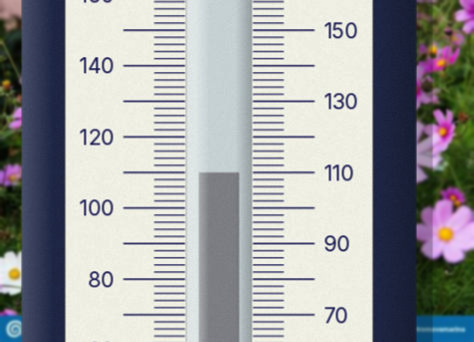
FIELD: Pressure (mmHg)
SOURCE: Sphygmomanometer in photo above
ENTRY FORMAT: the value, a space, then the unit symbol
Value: 110 mmHg
